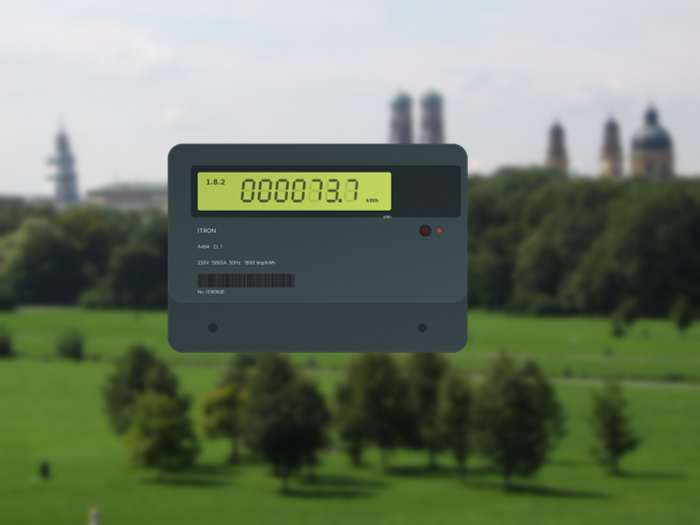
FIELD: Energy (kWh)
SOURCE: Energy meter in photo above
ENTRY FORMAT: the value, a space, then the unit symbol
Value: 73.7 kWh
